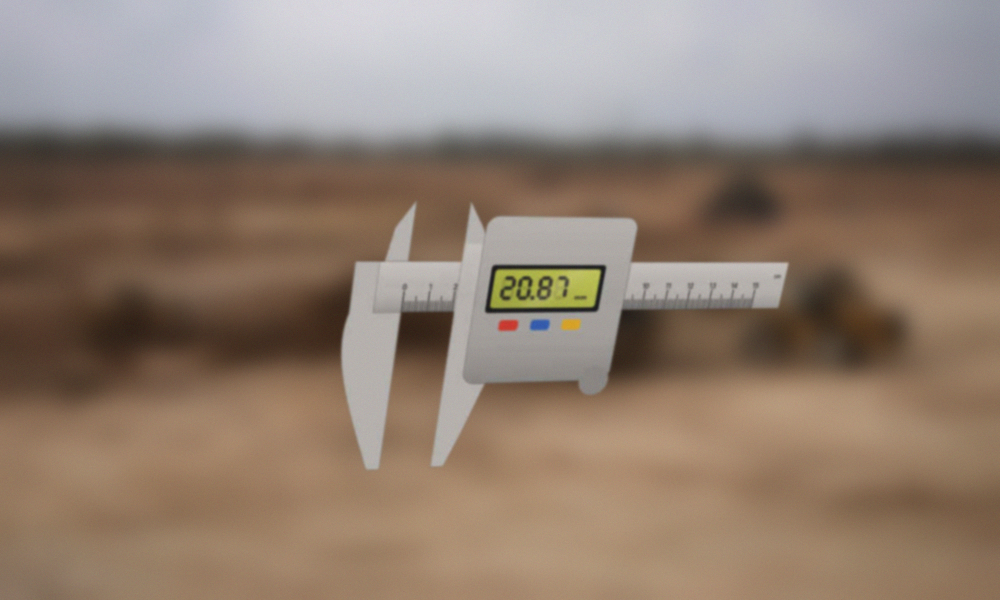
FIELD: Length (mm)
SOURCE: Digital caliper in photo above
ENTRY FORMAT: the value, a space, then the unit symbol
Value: 20.87 mm
